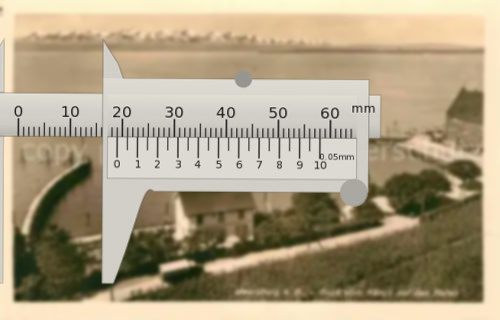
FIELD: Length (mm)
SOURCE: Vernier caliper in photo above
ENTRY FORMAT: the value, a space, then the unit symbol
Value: 19.0 mm
